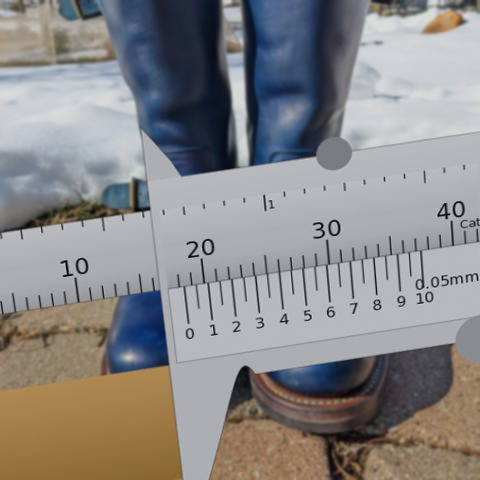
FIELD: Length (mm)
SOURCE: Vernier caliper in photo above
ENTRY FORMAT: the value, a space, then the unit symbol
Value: 18.4 mm
